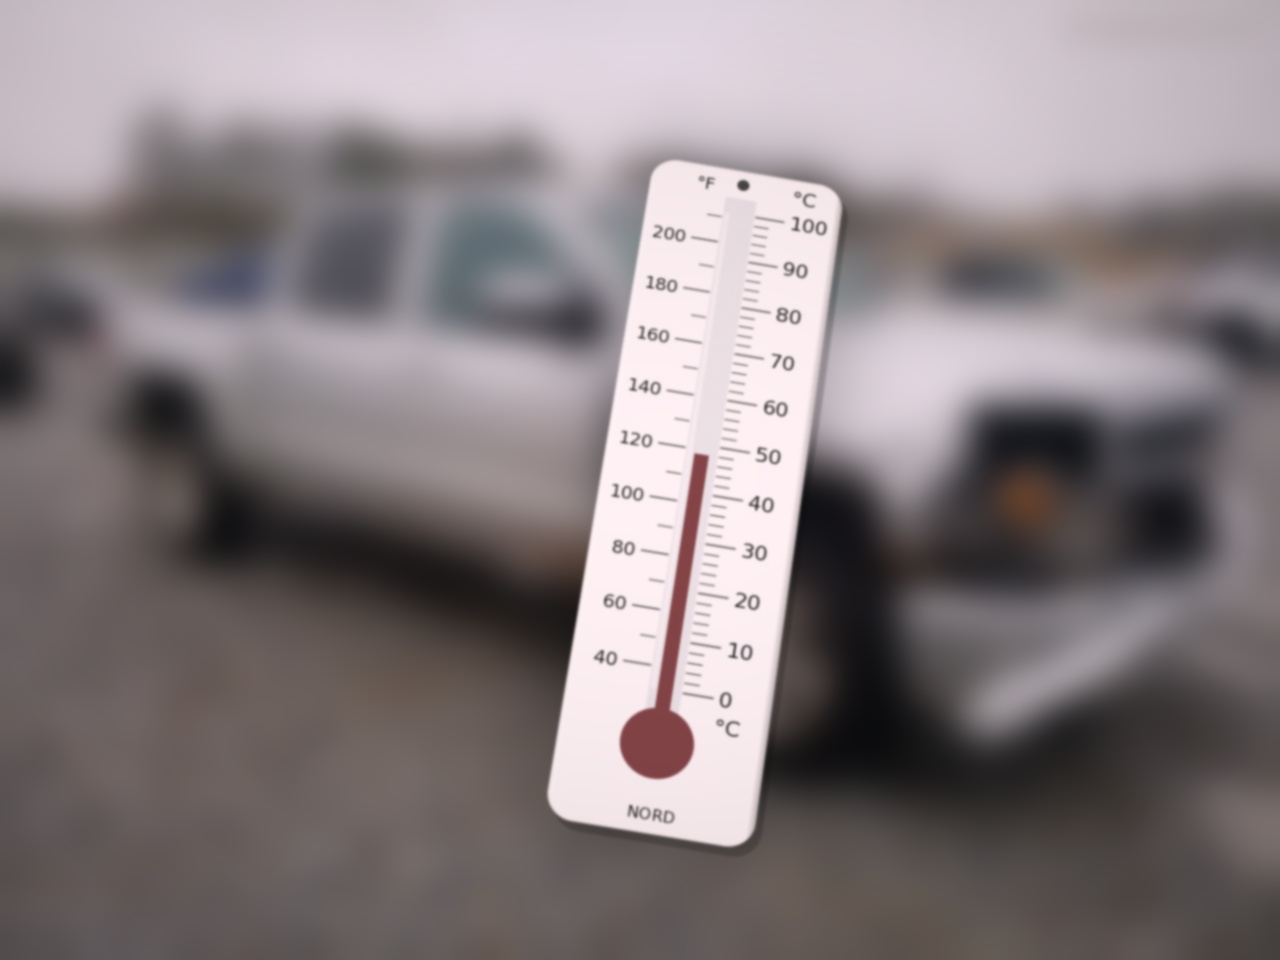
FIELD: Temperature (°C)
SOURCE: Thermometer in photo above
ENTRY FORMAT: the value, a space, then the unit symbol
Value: 48 °C
